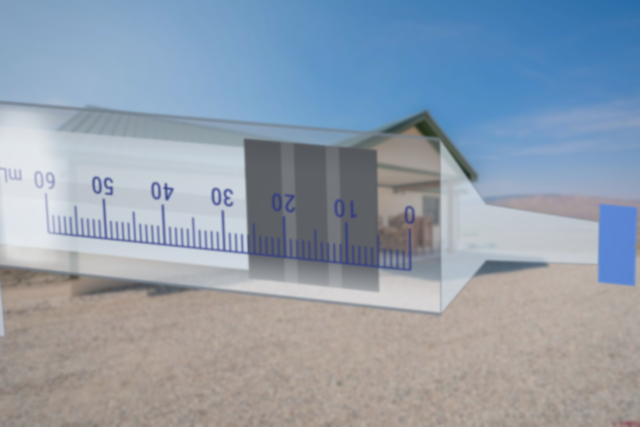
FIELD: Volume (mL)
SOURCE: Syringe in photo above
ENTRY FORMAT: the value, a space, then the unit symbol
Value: 5 mL
